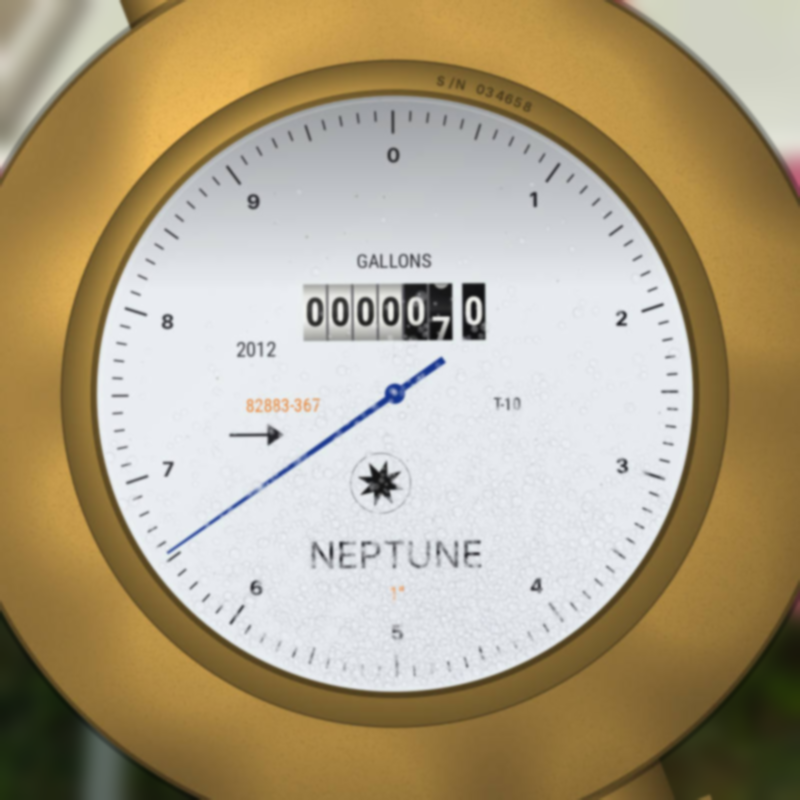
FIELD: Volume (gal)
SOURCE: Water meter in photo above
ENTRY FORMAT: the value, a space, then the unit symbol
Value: 66.5 gal
